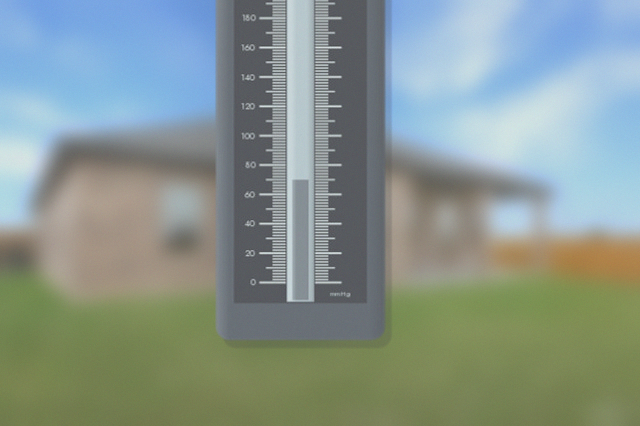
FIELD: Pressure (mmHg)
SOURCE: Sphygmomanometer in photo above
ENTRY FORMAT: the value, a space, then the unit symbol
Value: 70 mmHg
